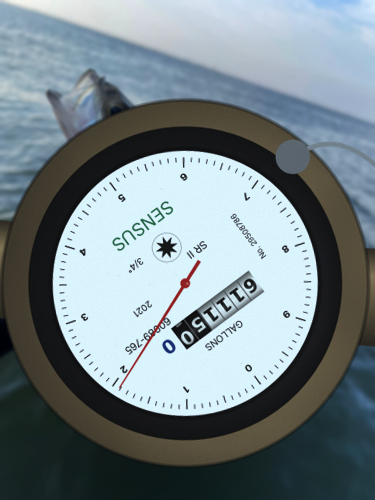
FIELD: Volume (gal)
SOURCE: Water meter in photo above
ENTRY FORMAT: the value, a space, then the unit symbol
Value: 6111501.9 gal
